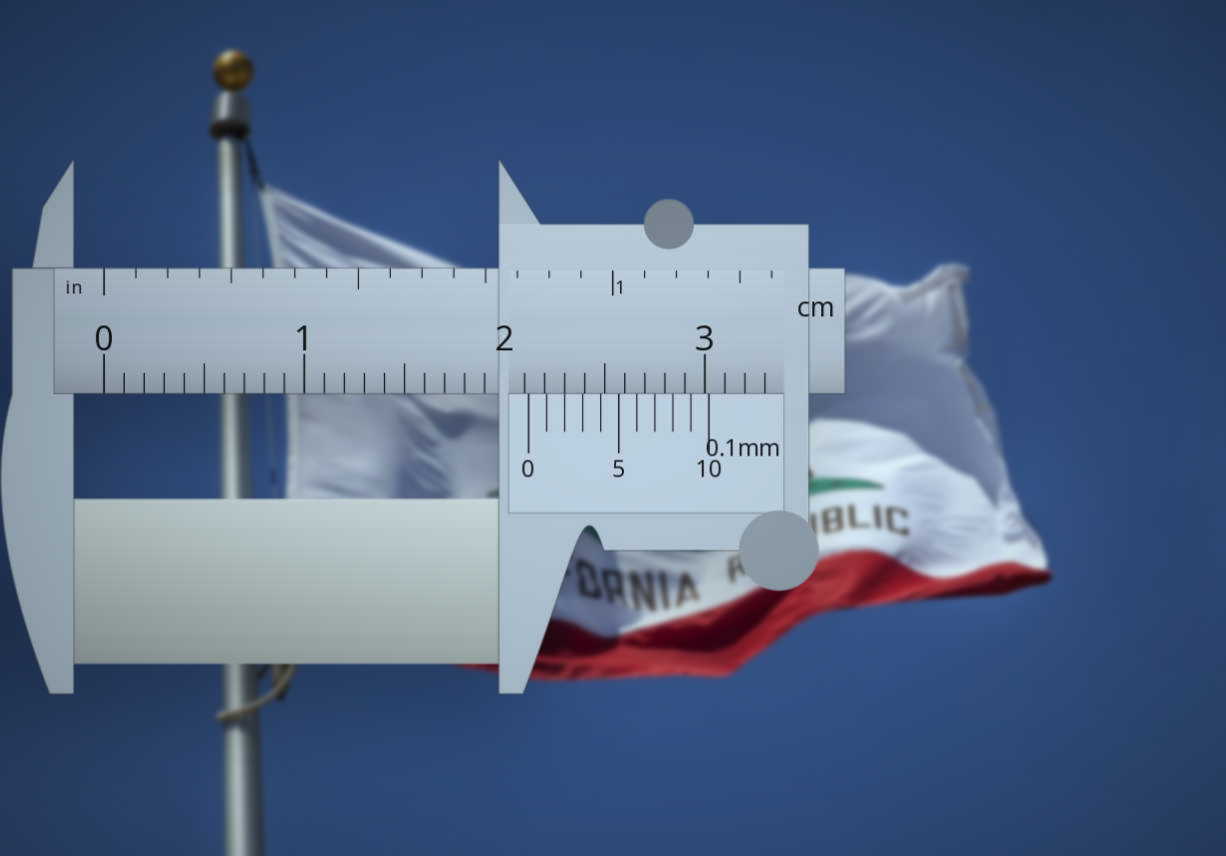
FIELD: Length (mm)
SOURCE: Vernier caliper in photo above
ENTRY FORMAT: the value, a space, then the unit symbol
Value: 21.2 mm
